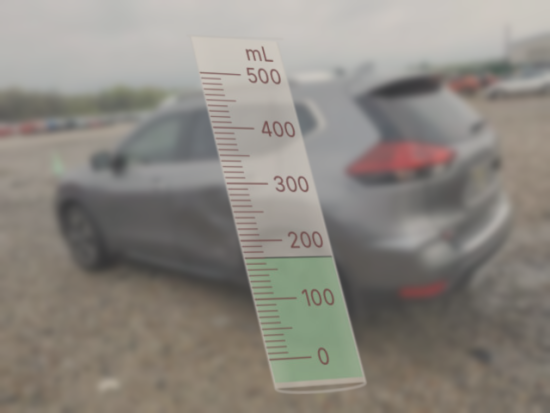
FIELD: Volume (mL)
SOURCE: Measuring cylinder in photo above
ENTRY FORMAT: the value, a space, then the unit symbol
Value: 170 mL
